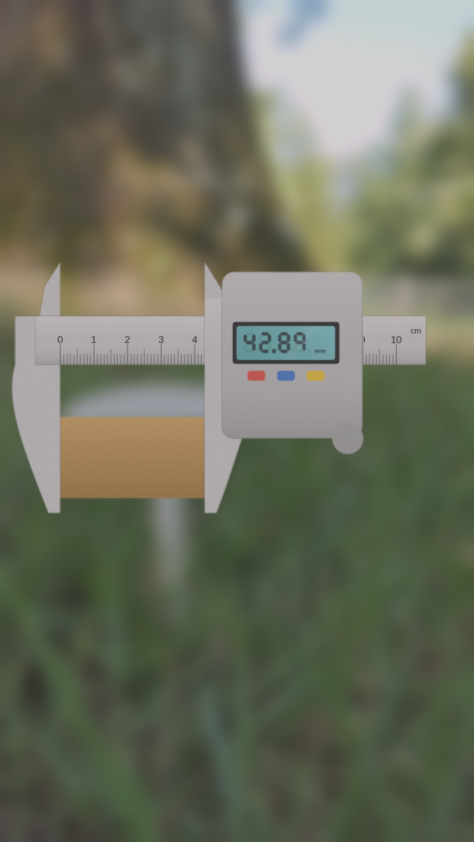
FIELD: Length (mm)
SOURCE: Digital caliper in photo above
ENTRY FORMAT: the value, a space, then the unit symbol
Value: 42.89 mm
